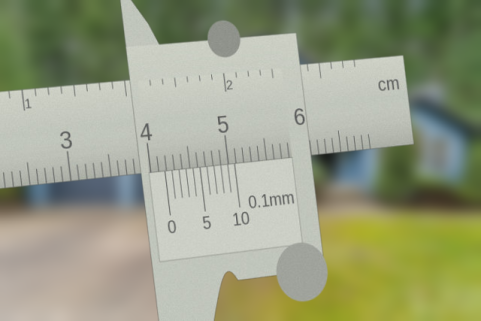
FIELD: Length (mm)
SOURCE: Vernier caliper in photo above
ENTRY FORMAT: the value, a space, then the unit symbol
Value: 41.8 mm
